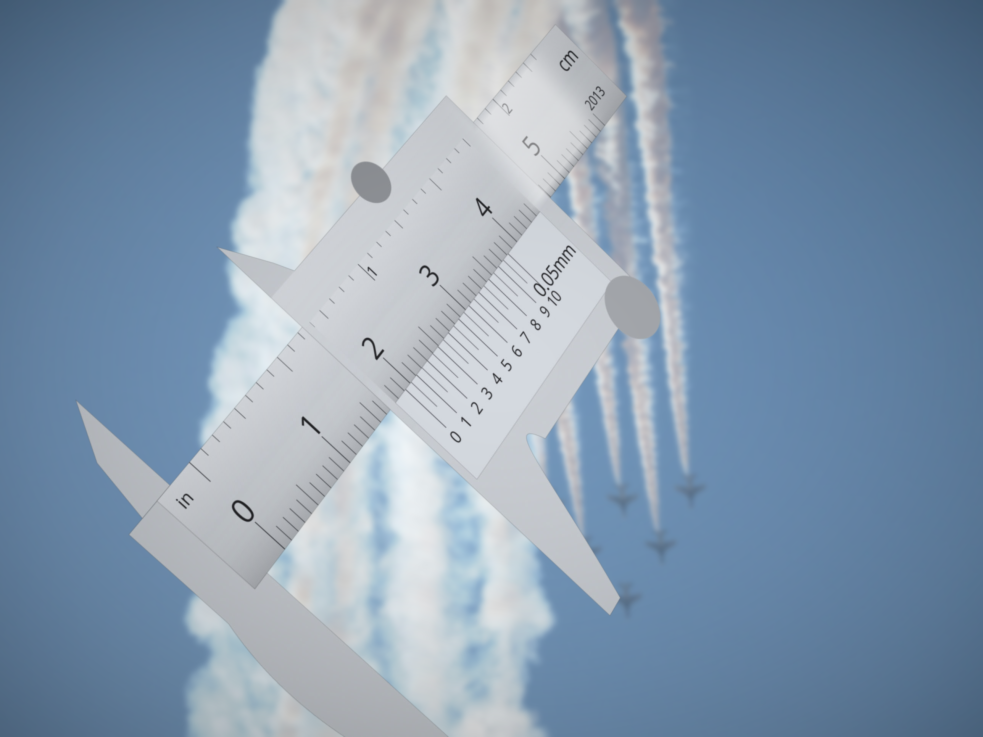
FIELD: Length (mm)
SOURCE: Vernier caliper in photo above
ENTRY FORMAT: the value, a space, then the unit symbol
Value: 19.2 mm
